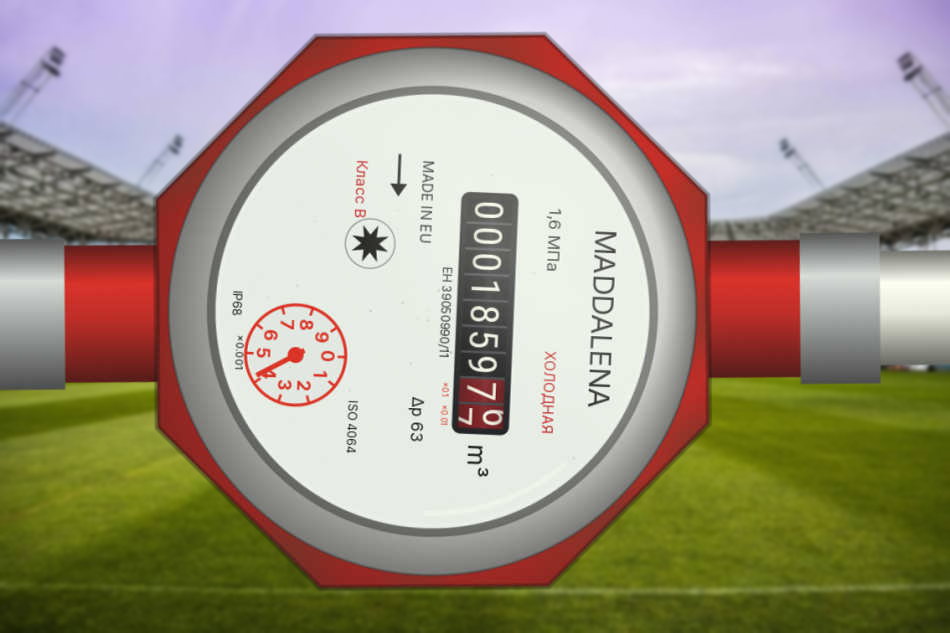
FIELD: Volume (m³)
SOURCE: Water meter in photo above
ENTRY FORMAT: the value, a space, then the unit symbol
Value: 1859.764 m³
